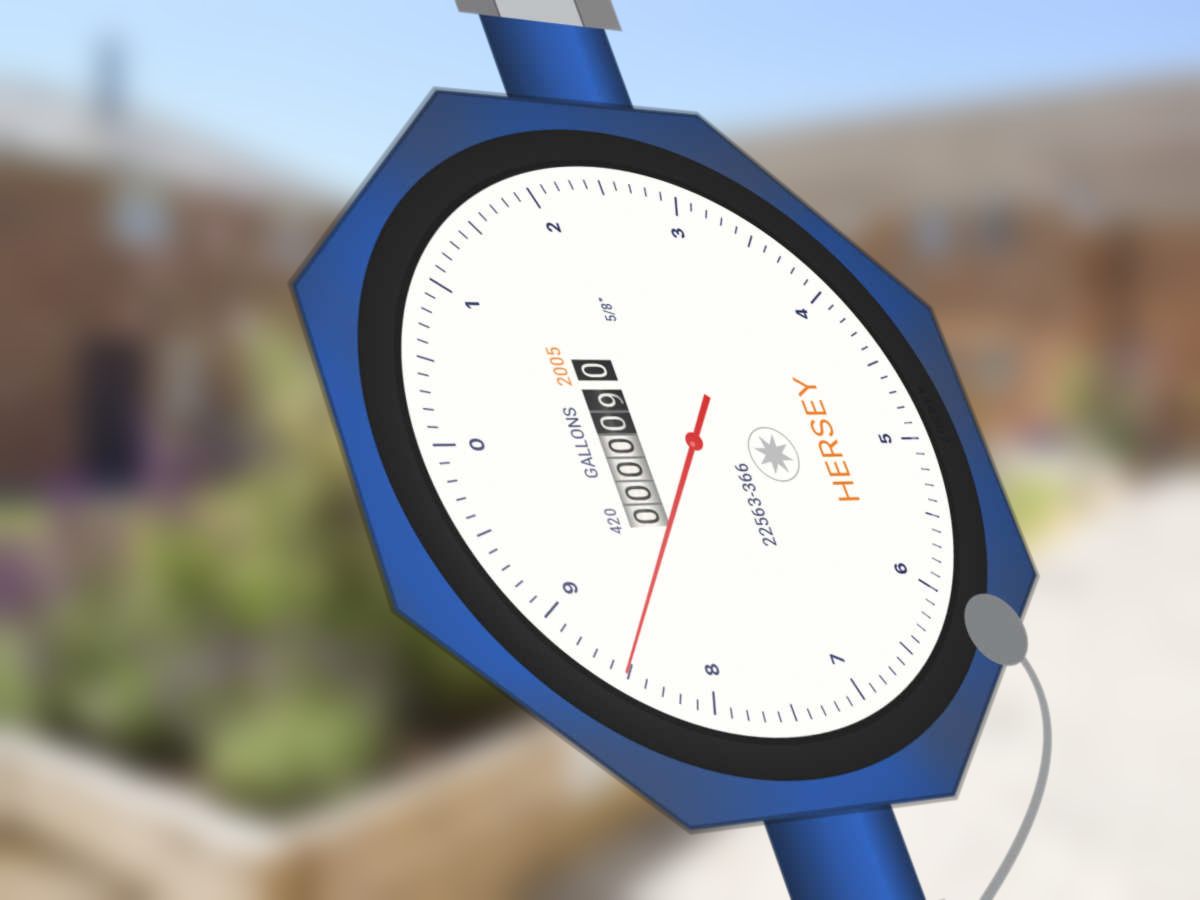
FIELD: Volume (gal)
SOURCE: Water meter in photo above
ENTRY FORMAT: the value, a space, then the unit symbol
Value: 88.5 gal
